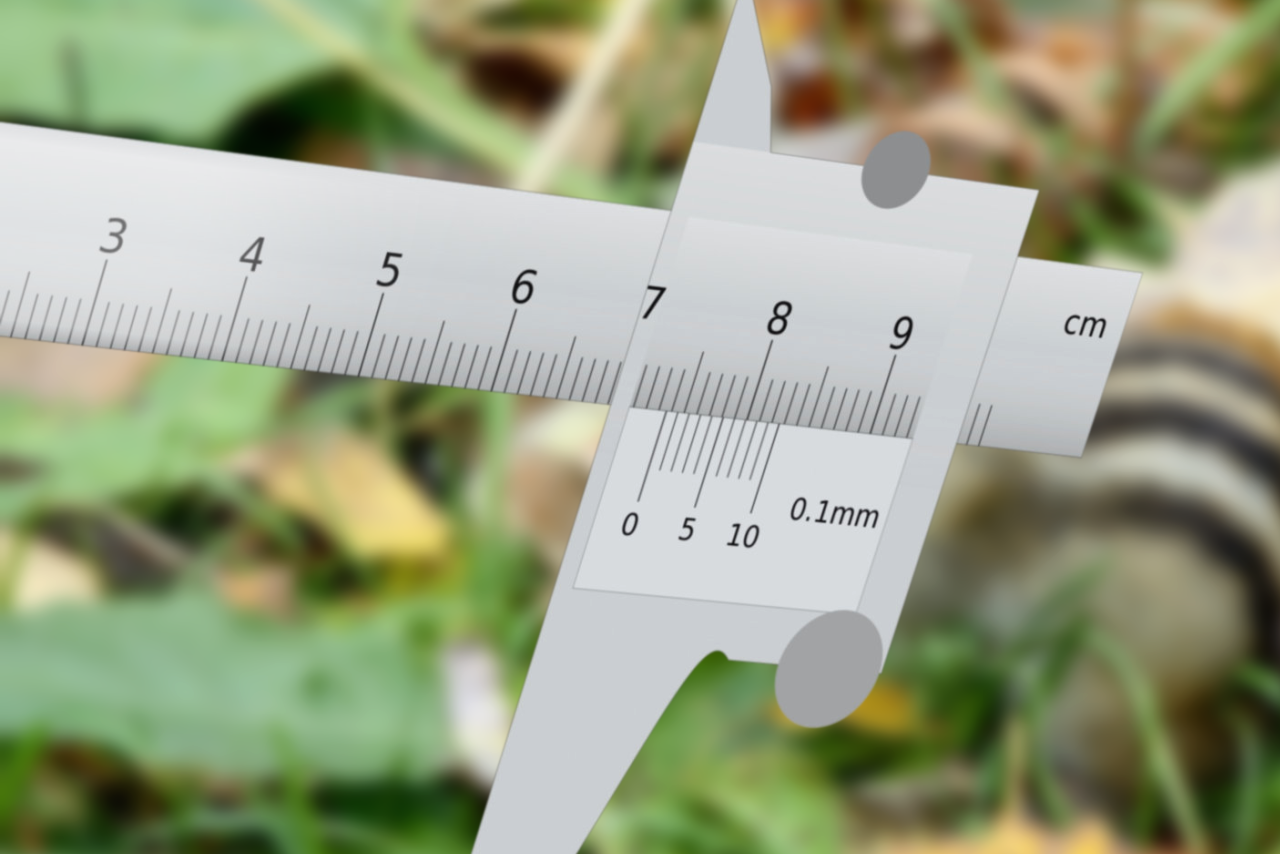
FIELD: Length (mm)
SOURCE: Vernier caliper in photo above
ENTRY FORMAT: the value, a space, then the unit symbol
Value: 73.6 mm
